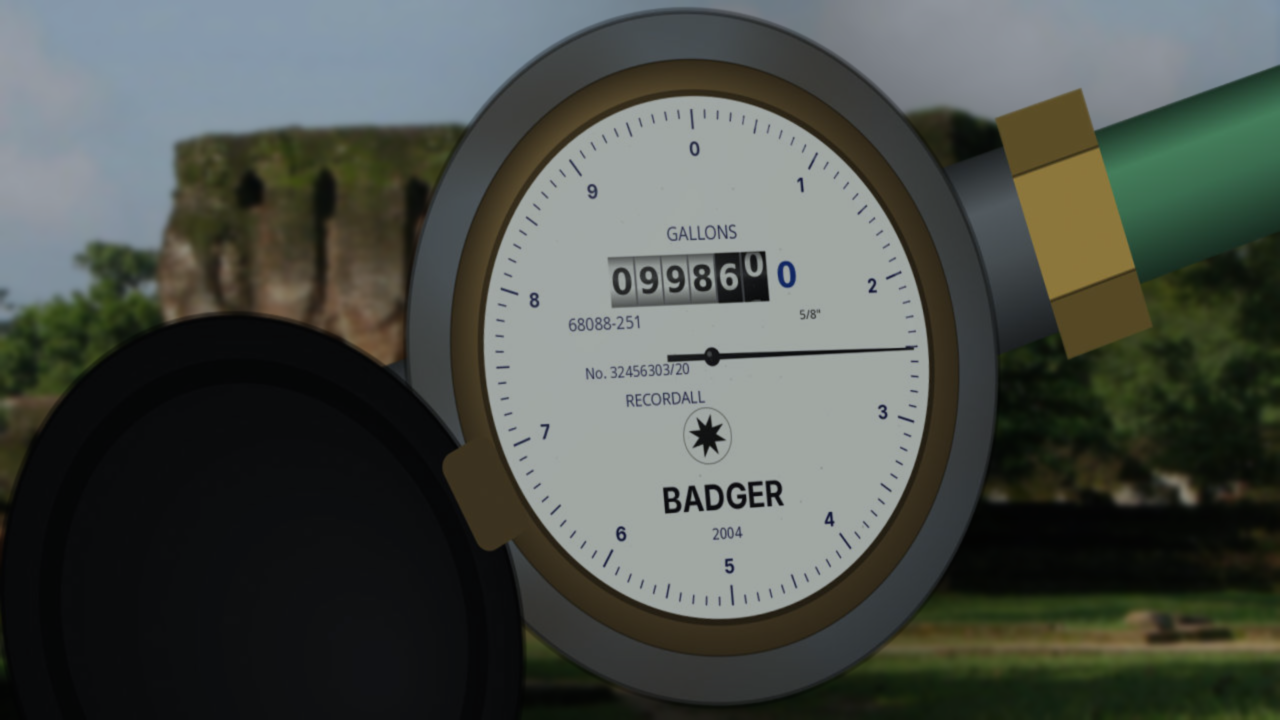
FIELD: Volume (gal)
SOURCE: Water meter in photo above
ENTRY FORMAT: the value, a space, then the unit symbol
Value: 998602.5 gal
